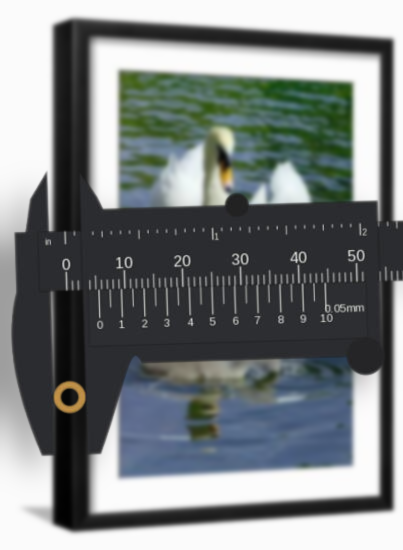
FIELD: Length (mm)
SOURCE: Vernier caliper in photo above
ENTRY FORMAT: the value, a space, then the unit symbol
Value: 5.5 mm
